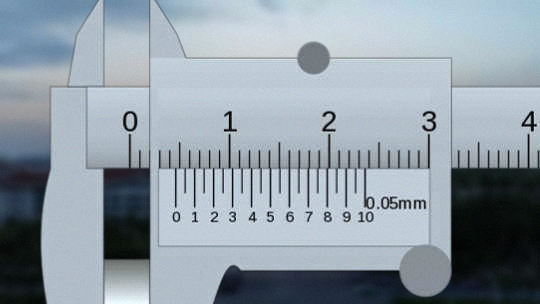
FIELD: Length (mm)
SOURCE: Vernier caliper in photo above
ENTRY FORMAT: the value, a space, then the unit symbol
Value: 4.6 mm
